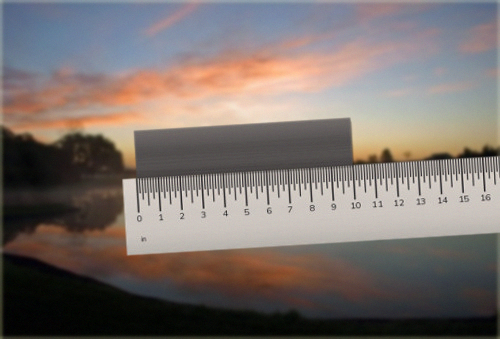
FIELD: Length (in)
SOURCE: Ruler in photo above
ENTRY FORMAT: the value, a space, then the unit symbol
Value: 10 in
